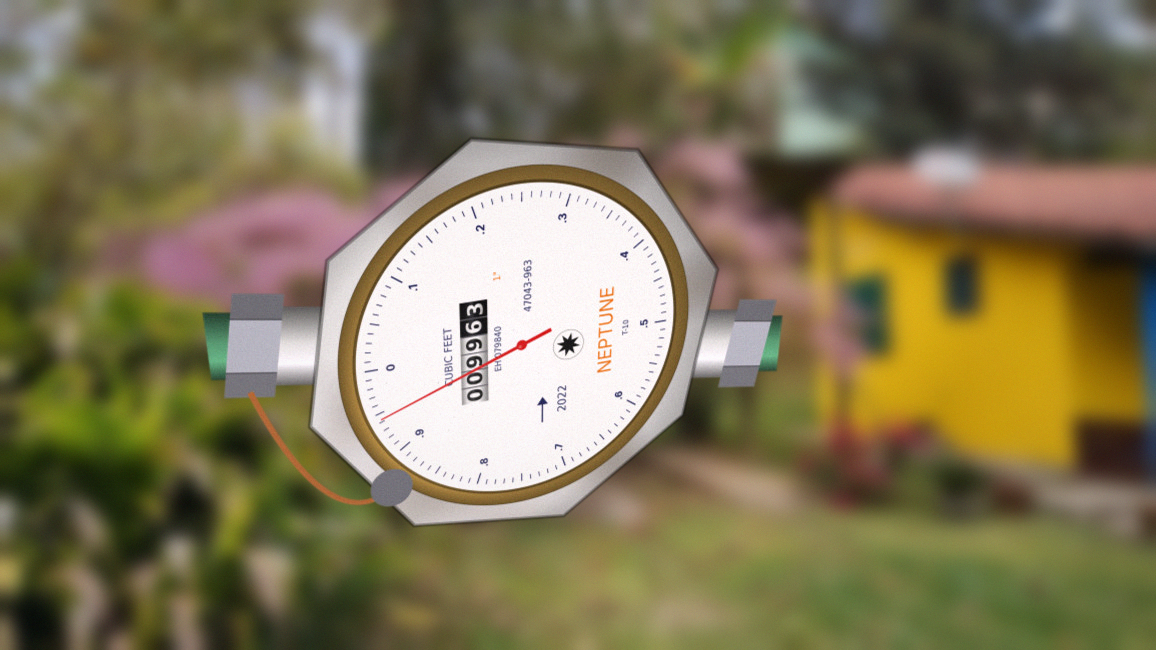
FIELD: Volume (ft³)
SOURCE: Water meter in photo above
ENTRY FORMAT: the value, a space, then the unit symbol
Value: 9962.94 ft³
